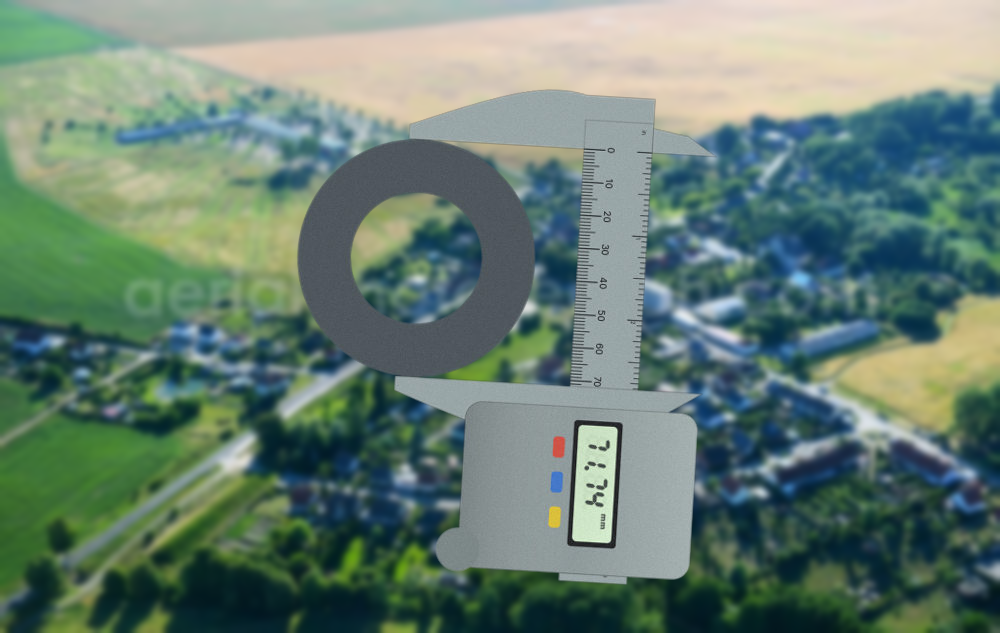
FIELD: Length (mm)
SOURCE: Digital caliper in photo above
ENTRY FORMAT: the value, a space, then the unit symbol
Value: 71.74 mm
